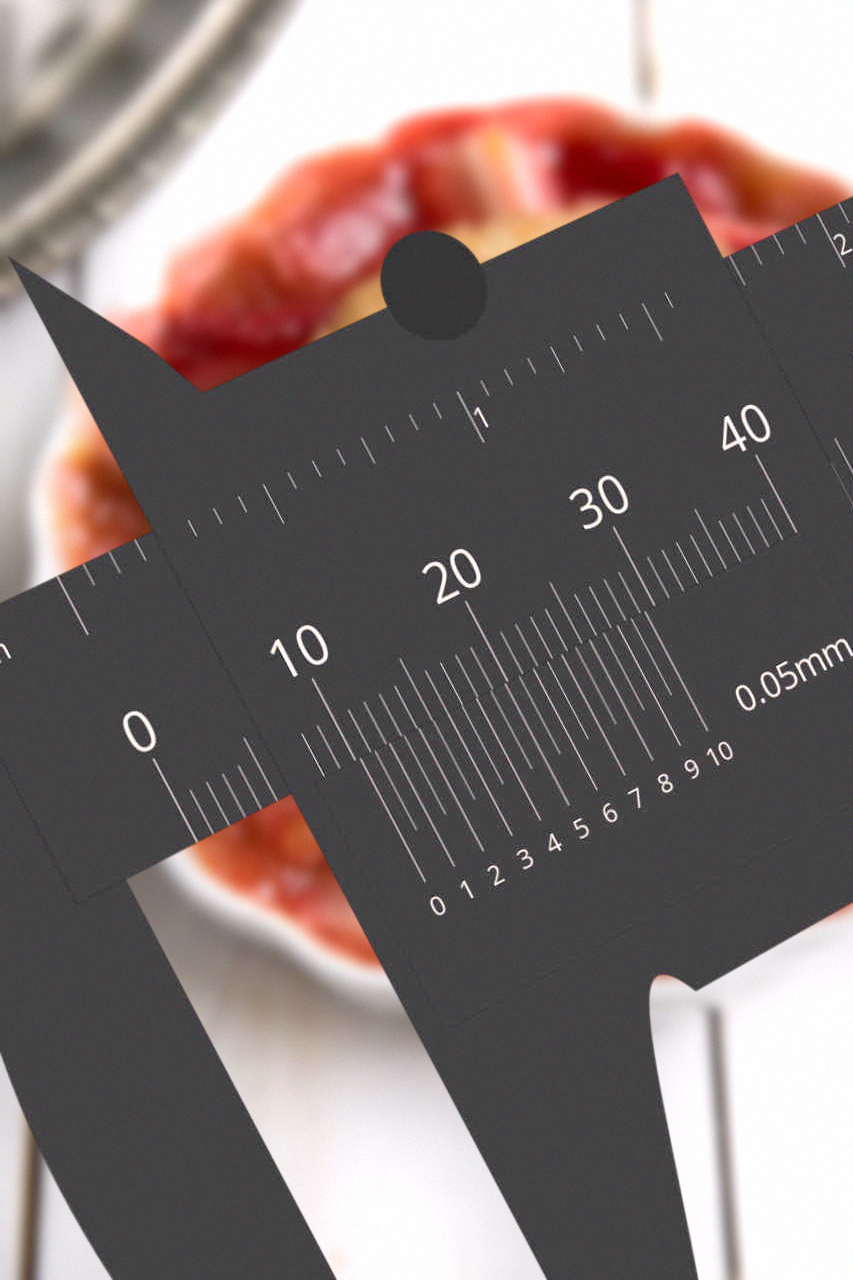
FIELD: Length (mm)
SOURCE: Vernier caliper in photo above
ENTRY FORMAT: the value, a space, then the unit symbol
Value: 10.3 mm
